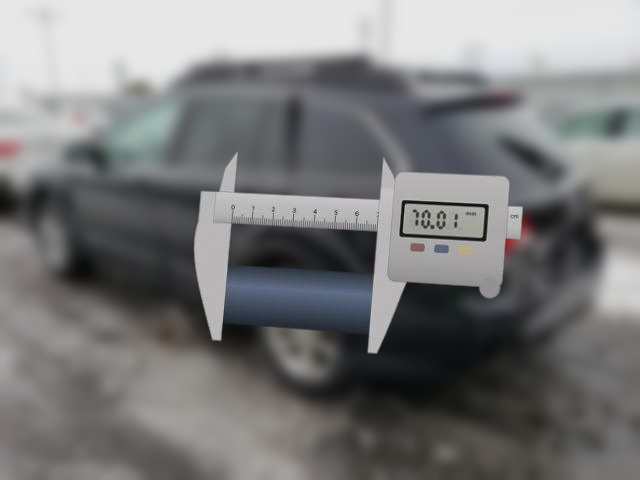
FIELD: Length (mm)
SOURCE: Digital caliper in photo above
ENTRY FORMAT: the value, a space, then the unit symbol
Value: 70.01 mm
